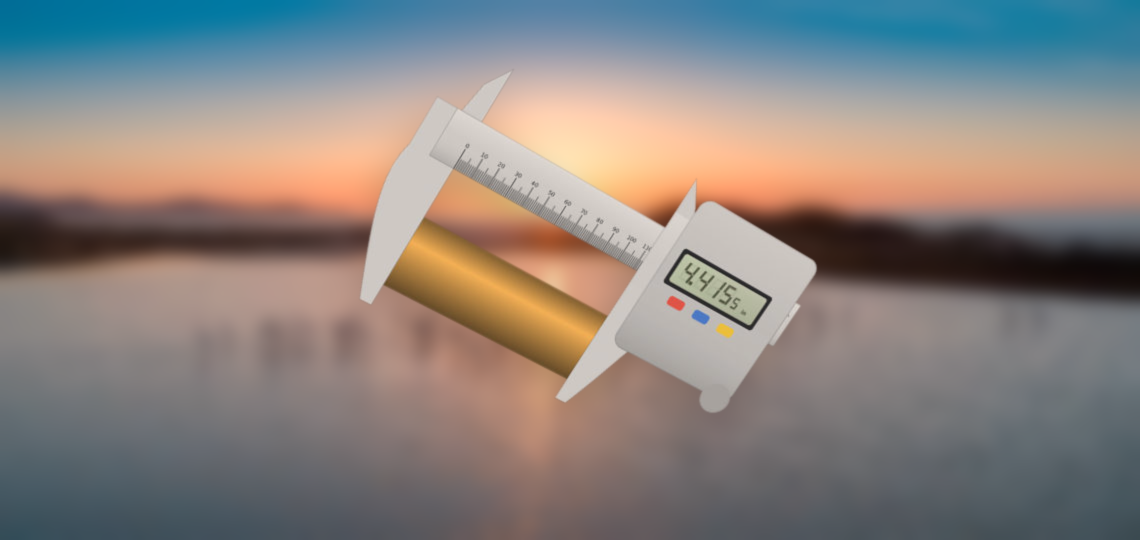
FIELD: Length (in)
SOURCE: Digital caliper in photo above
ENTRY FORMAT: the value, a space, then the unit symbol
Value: 4.4155 in
